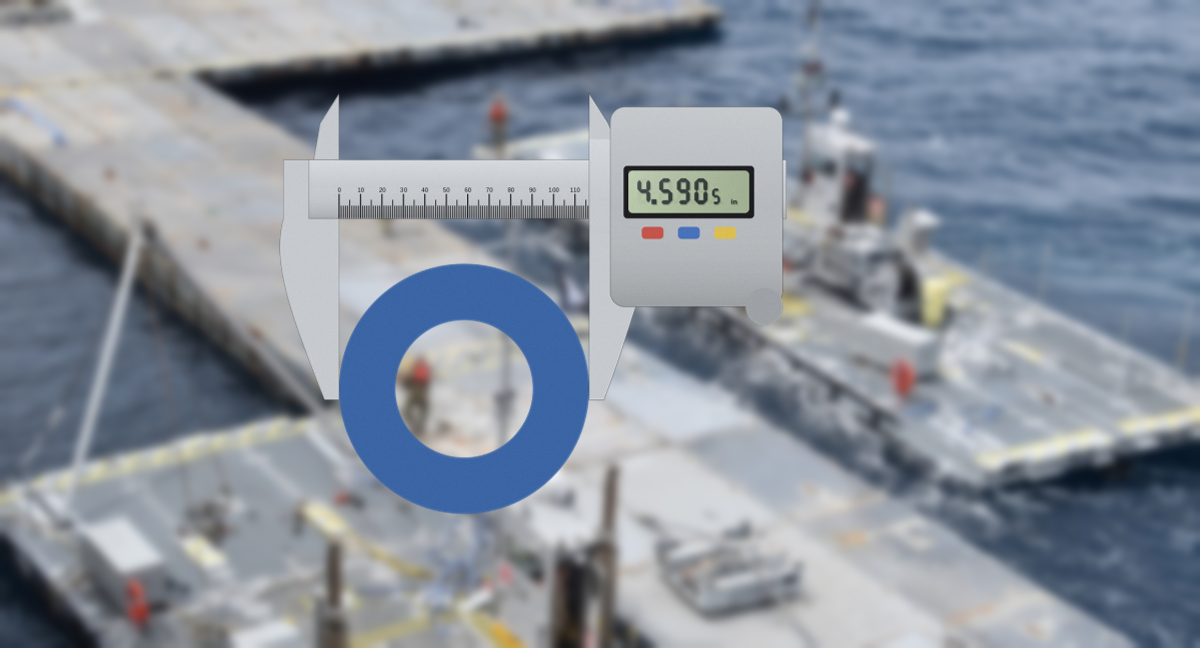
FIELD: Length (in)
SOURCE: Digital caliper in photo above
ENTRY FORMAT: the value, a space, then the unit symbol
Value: 4.5905 in
